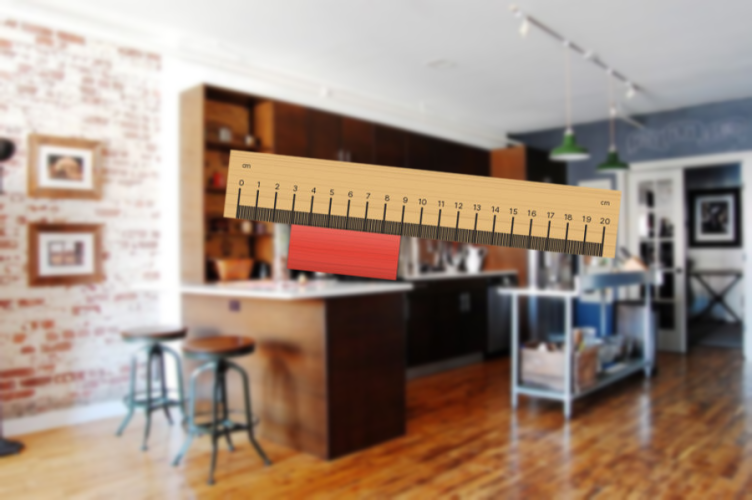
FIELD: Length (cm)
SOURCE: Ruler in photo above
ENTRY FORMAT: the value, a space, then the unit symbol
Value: 6 cm
